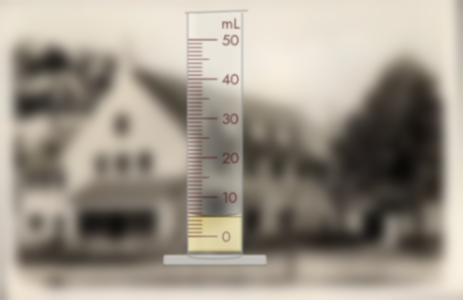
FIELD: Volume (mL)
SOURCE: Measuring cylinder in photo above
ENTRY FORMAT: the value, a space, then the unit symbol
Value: 5 mL
